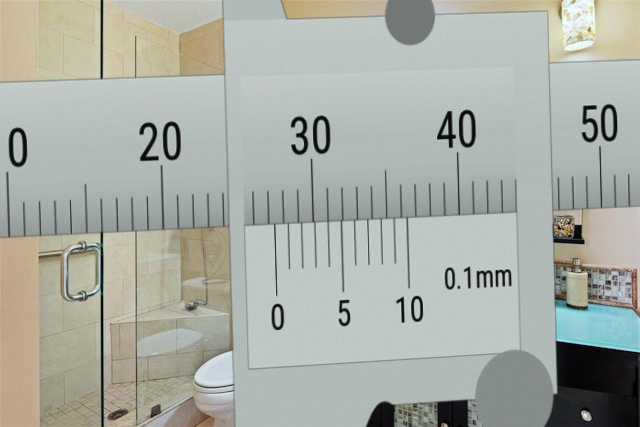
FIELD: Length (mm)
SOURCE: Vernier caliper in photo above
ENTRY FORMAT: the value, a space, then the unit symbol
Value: 27.4 mm
